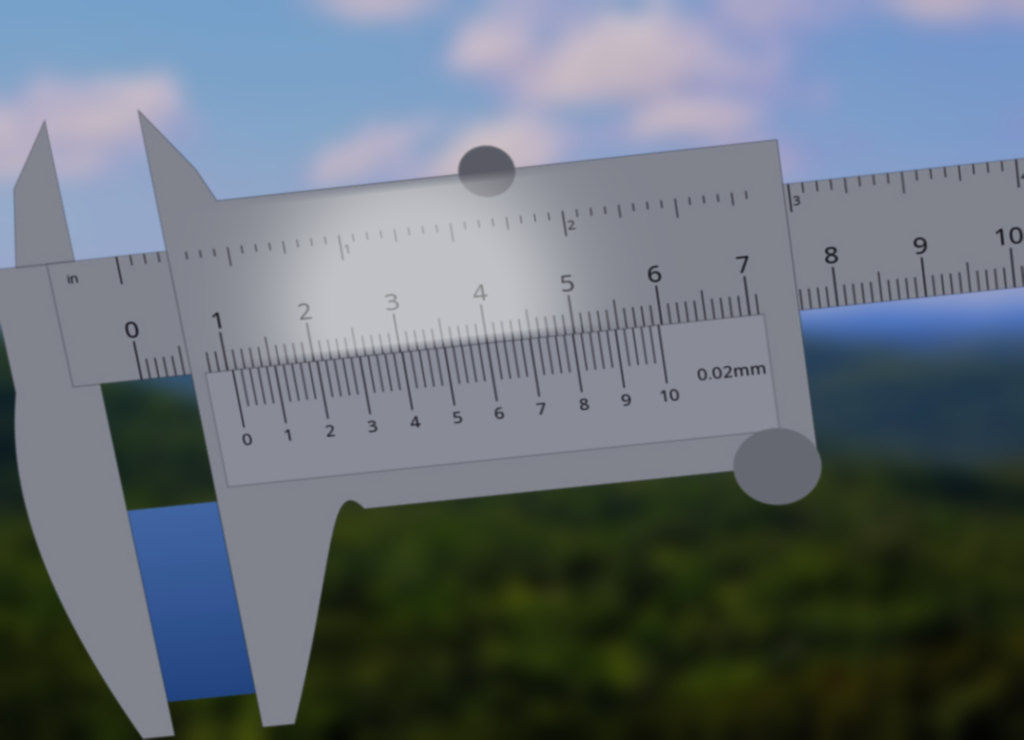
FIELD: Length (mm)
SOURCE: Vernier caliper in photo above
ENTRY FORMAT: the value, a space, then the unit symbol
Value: 10.6 mm
